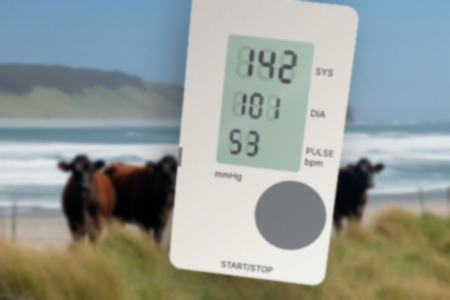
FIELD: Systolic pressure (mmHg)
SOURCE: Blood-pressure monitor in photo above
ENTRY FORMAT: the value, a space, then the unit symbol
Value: 142 mmHg
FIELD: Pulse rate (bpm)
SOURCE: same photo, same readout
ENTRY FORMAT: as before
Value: 53 bpm
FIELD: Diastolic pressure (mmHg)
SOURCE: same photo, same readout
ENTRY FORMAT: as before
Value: 101 mmHg
